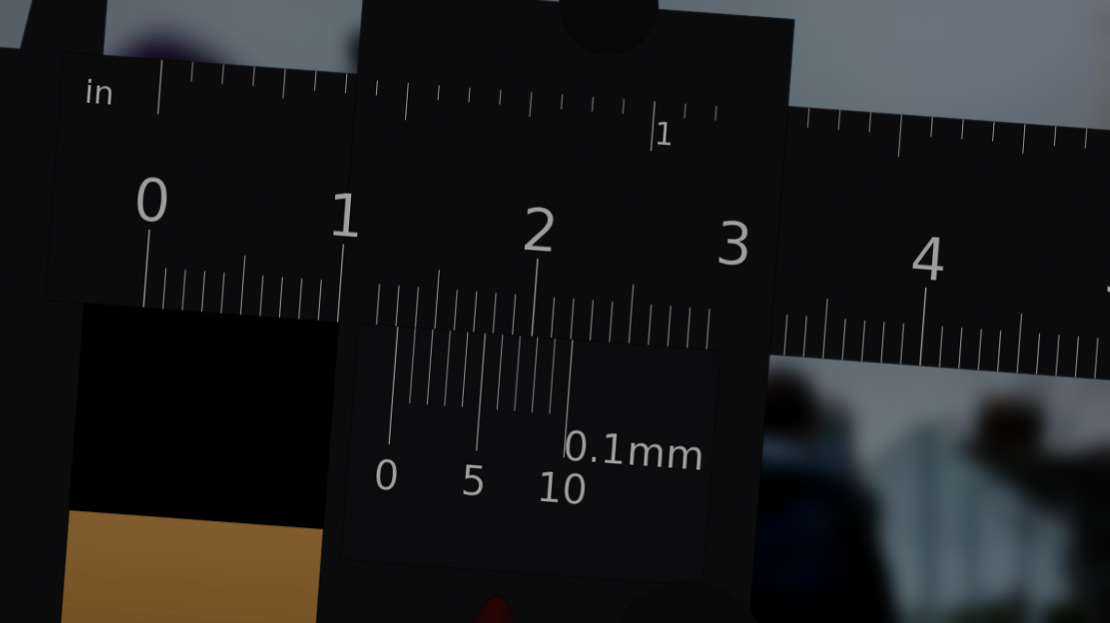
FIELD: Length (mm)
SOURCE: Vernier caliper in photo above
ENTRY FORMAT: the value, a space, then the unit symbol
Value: 13.1 mm
